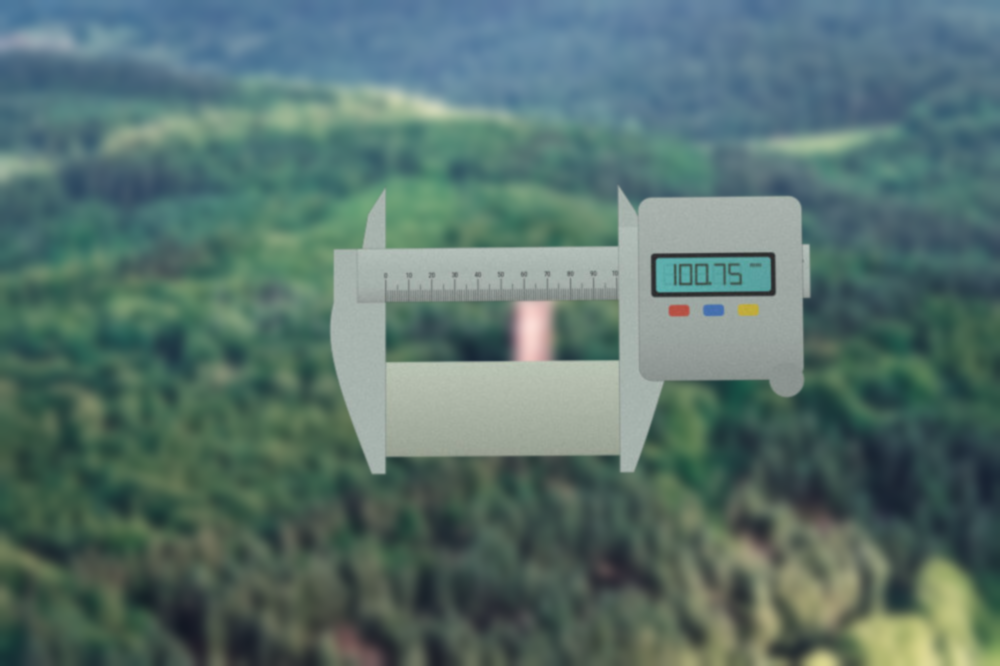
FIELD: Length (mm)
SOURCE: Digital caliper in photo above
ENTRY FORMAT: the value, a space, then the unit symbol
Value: 100.75 mm
